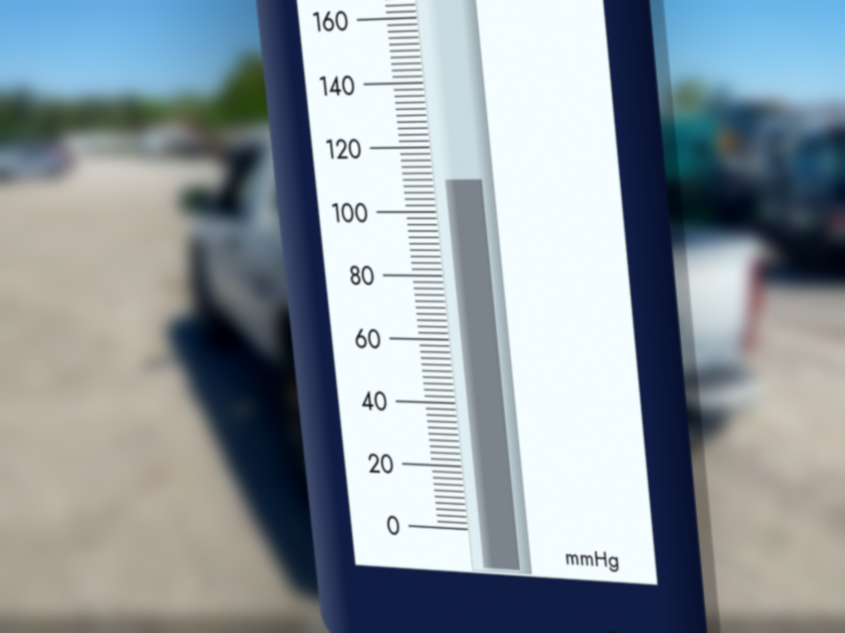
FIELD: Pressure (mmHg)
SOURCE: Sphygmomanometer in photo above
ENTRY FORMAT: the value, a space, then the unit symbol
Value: 110 mmHg
